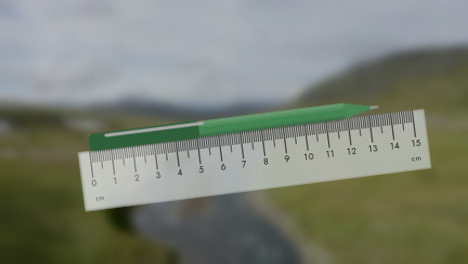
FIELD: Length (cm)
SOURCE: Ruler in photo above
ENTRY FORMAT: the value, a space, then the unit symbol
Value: 13.5 cm
